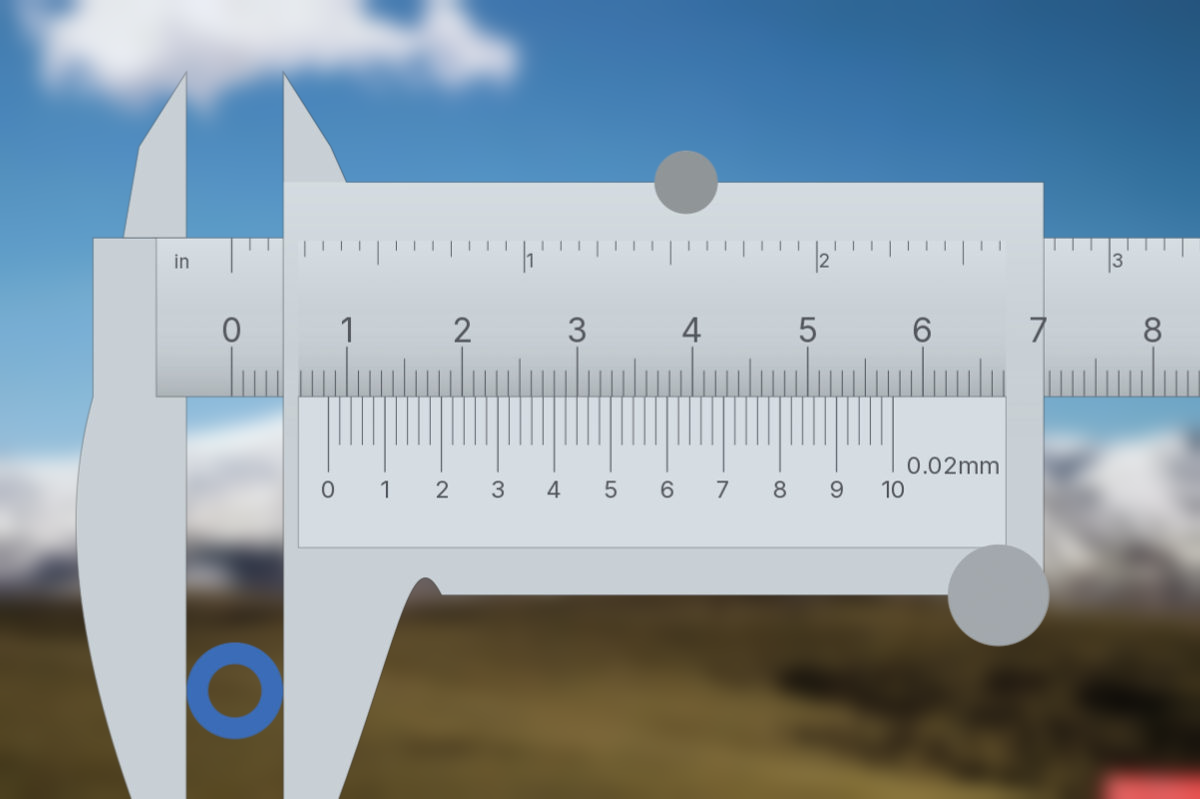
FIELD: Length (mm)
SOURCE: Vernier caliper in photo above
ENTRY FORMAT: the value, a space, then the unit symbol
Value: 8.4 mm
